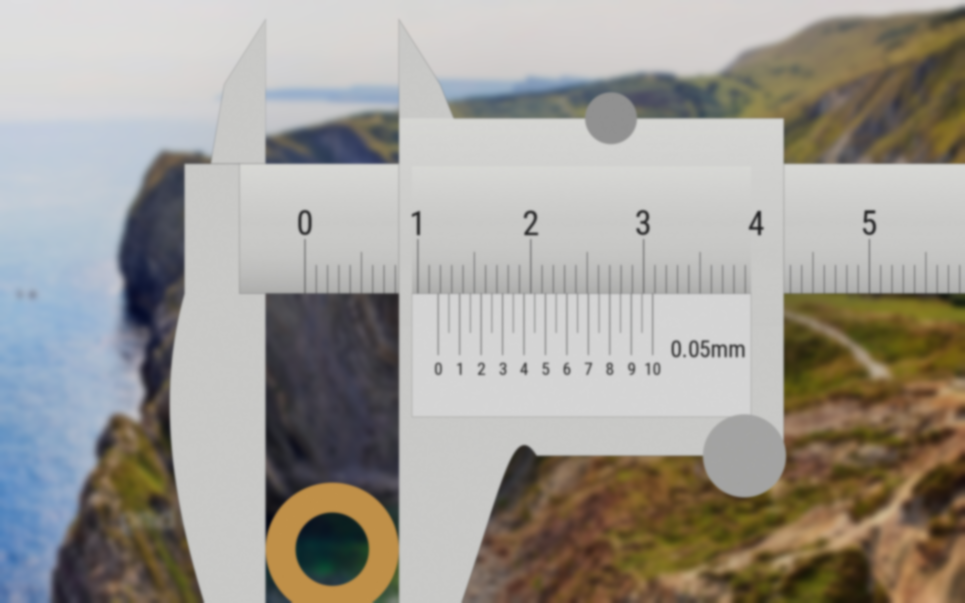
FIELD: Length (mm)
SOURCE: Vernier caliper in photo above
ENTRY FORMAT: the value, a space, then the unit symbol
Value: 11.8 mm
